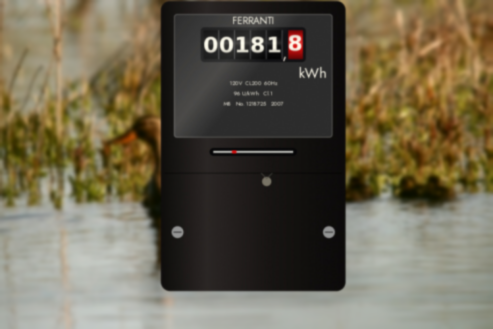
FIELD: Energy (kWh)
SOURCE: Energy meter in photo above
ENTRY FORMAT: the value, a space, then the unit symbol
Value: 181.8 kWh
